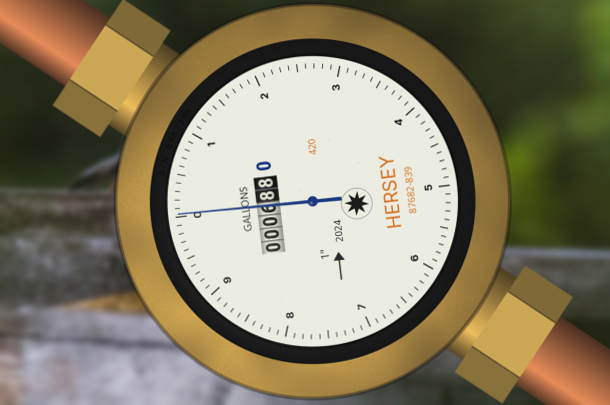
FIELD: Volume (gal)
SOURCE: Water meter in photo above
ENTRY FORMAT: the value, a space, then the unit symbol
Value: 6880.0 gal
